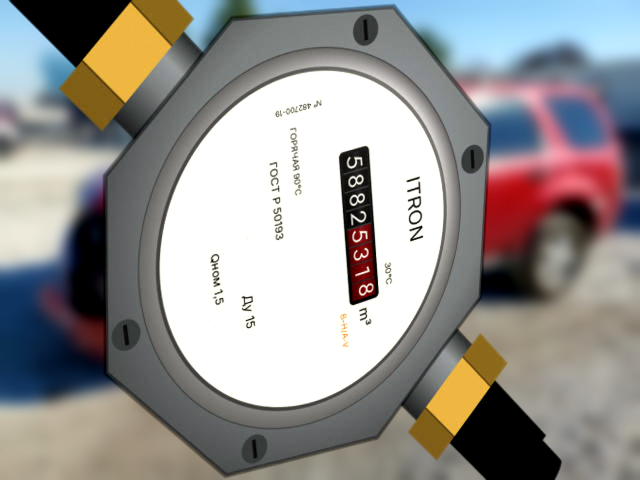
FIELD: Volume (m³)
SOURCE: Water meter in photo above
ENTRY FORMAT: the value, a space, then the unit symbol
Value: 5882.5318 m³
